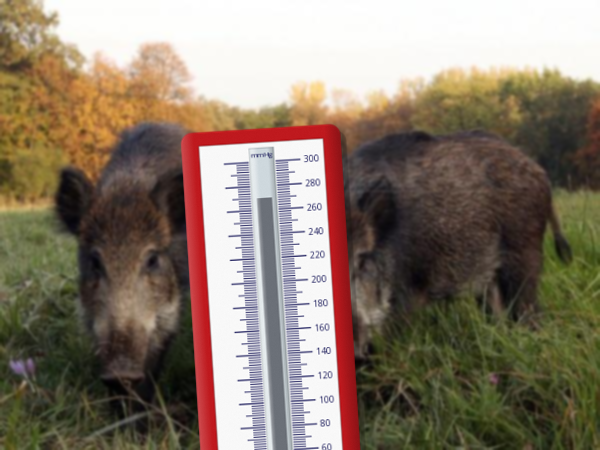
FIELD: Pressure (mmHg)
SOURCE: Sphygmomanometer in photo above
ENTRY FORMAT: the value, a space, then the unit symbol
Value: 270 mmHg
